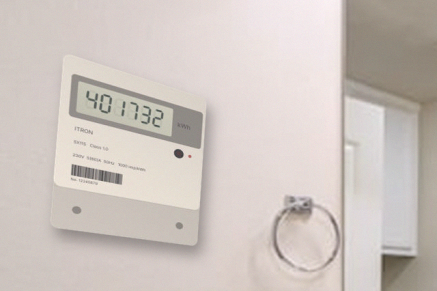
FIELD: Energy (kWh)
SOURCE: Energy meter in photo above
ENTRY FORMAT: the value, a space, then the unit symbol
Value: 401732 kWh
